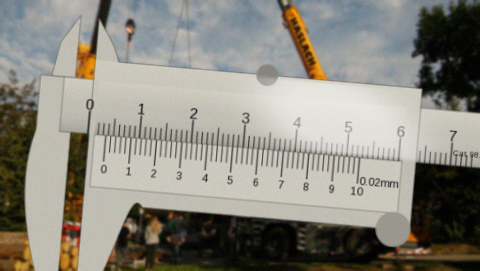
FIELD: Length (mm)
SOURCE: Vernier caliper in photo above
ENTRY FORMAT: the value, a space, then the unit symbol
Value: 3.5 mm
